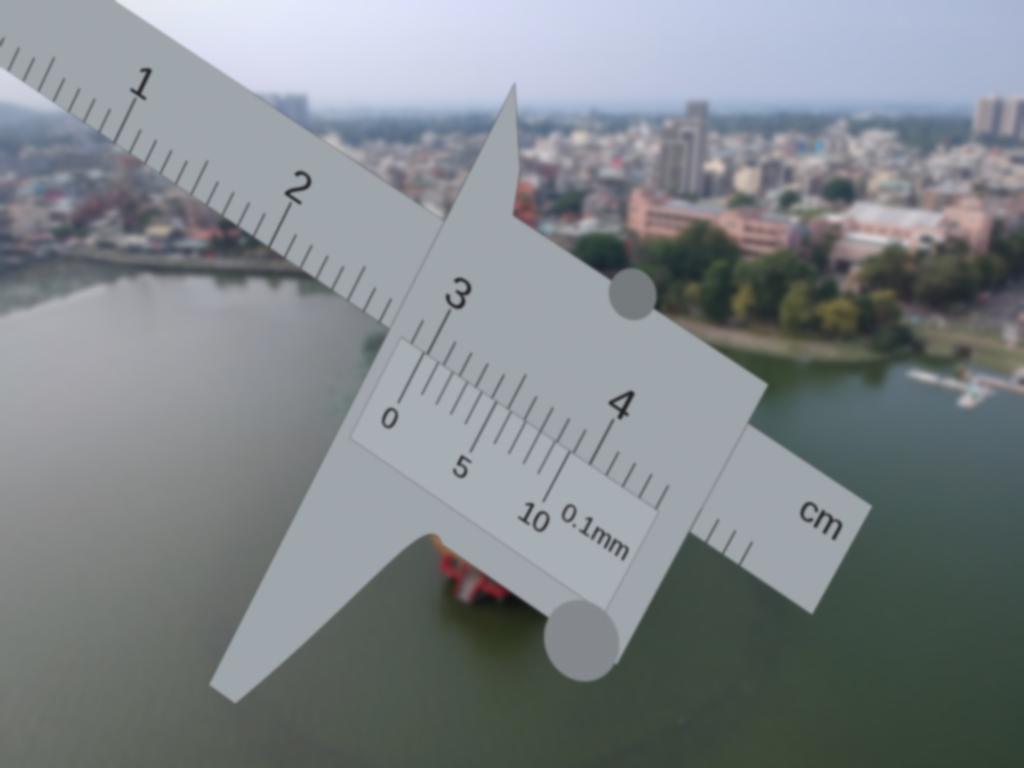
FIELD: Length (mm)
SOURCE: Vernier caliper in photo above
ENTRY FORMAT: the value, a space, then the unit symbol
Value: 29.8 mm
